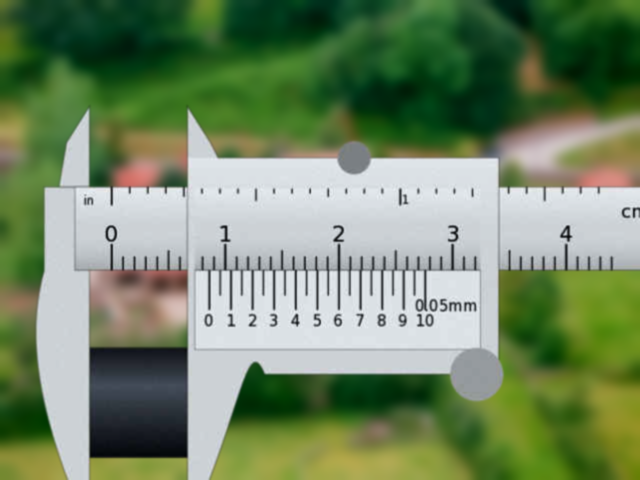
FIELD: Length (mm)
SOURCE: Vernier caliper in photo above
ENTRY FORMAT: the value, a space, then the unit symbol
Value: 8.6 mm
